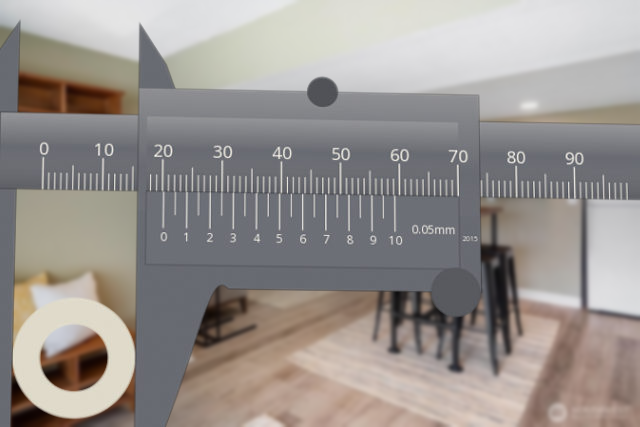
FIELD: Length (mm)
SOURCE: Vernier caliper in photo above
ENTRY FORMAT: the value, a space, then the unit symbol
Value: 20.2 mm
